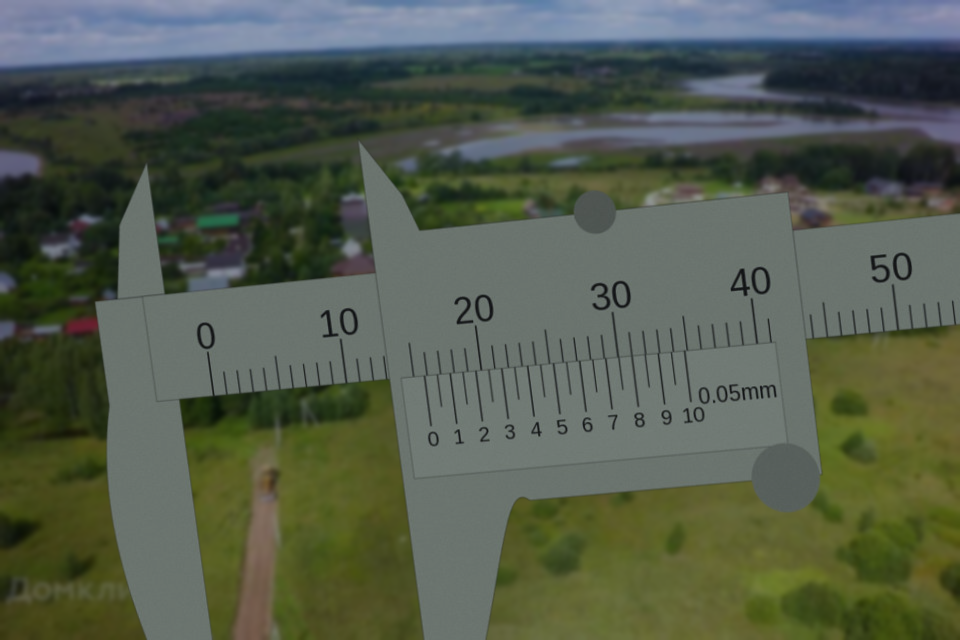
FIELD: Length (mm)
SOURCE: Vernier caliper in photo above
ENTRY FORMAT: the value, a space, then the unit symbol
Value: 15.8 mm
